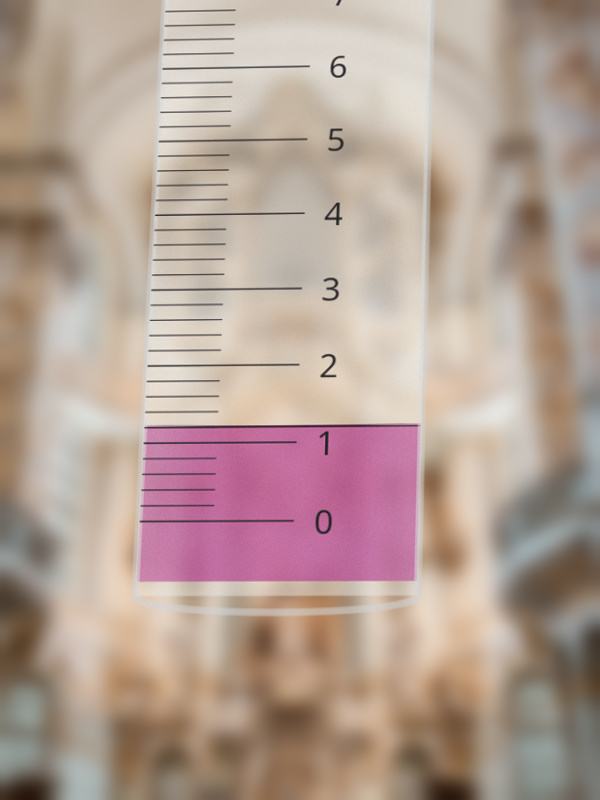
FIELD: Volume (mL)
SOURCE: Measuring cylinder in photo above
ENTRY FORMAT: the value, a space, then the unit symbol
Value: 1.2 mL
